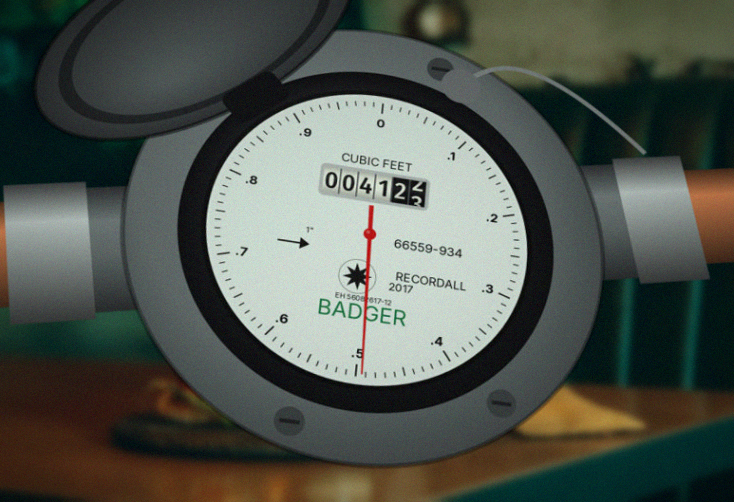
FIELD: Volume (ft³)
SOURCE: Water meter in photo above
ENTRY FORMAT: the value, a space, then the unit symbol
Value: 4122.49 ft³
